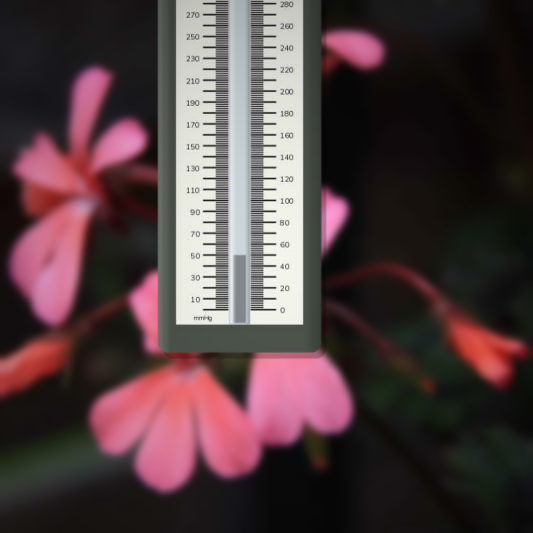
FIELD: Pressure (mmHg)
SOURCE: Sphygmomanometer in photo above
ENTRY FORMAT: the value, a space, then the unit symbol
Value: 50 mmHg
